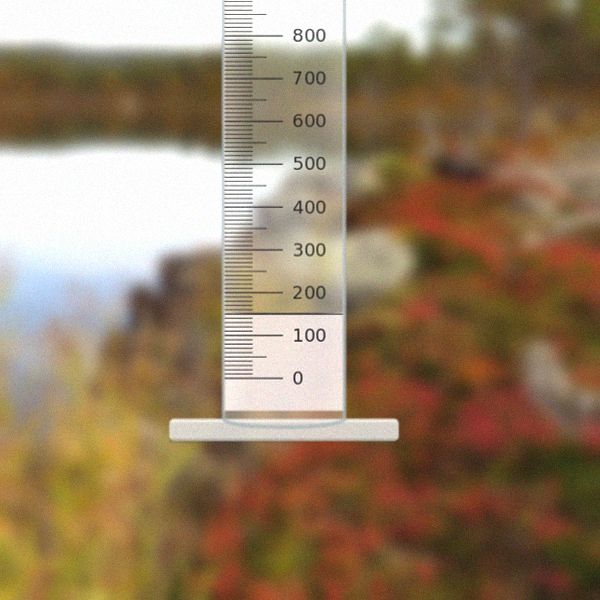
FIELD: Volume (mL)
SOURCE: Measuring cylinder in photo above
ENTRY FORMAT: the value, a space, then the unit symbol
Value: 150 mL
